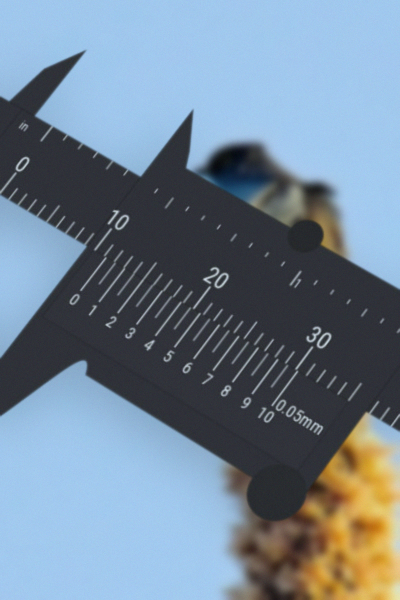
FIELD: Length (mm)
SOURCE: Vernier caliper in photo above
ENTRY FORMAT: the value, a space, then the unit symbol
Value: 11.2 mm
